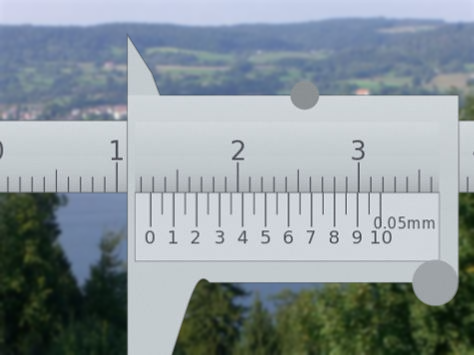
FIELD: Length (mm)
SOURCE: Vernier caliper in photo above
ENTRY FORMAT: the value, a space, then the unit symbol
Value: 12.8 mm
